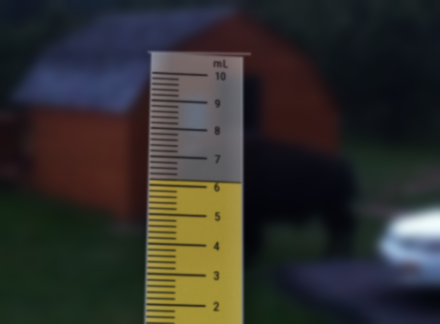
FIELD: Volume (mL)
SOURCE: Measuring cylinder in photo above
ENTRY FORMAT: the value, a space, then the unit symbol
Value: 6.2 mL
